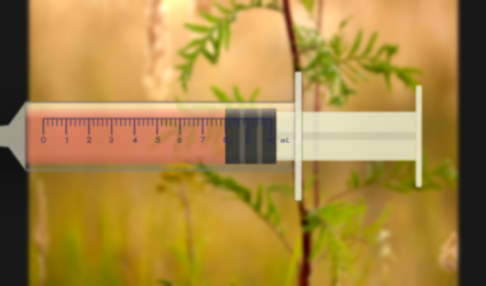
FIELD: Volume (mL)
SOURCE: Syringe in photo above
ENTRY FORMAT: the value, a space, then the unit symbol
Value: 8 mL
